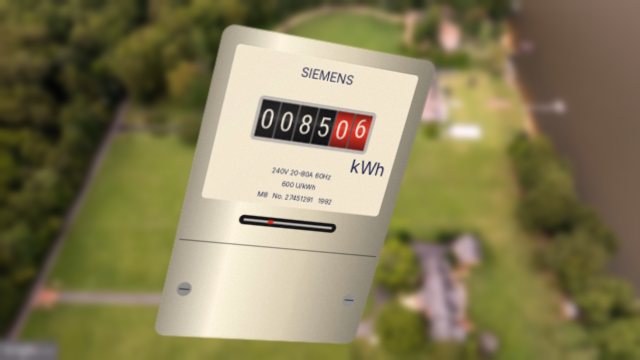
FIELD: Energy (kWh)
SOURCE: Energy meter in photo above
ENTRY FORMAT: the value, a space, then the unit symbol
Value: 85.06 kWh
